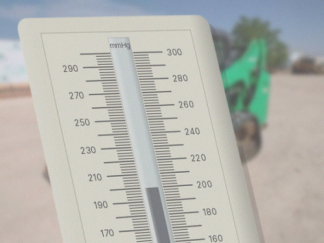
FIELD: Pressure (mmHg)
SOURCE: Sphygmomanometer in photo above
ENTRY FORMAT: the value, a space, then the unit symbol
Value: 200 mmHg
